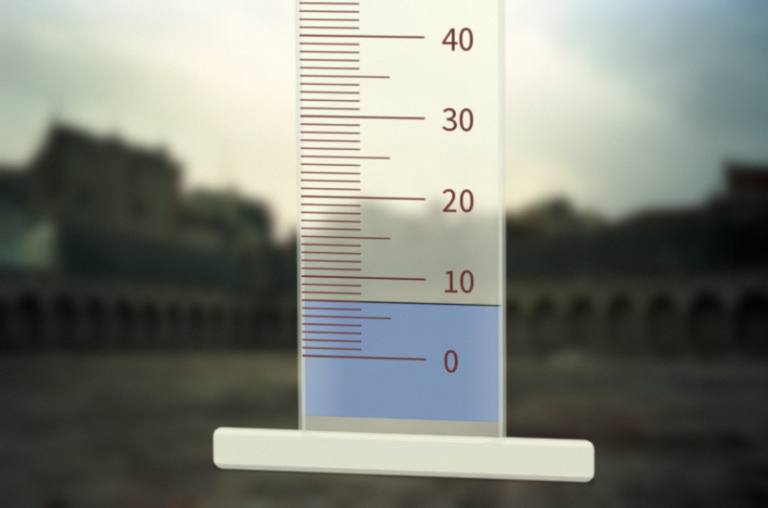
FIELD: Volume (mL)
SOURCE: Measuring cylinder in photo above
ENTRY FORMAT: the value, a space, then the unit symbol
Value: 7 mL
